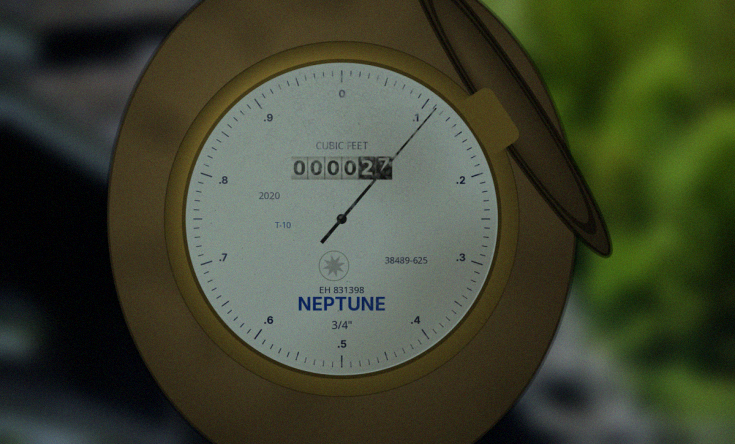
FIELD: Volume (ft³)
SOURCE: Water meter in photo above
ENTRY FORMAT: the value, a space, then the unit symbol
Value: 27.11 ft³
